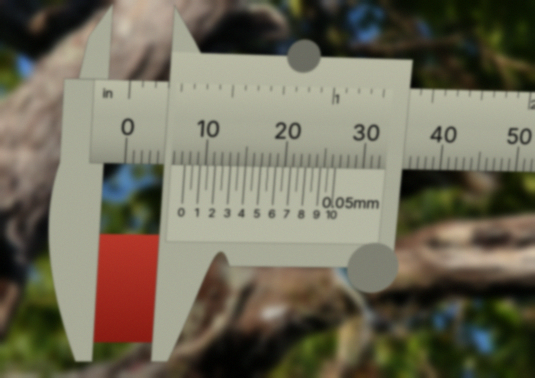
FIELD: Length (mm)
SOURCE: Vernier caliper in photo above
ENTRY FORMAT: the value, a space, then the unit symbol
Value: 7.4 mm
